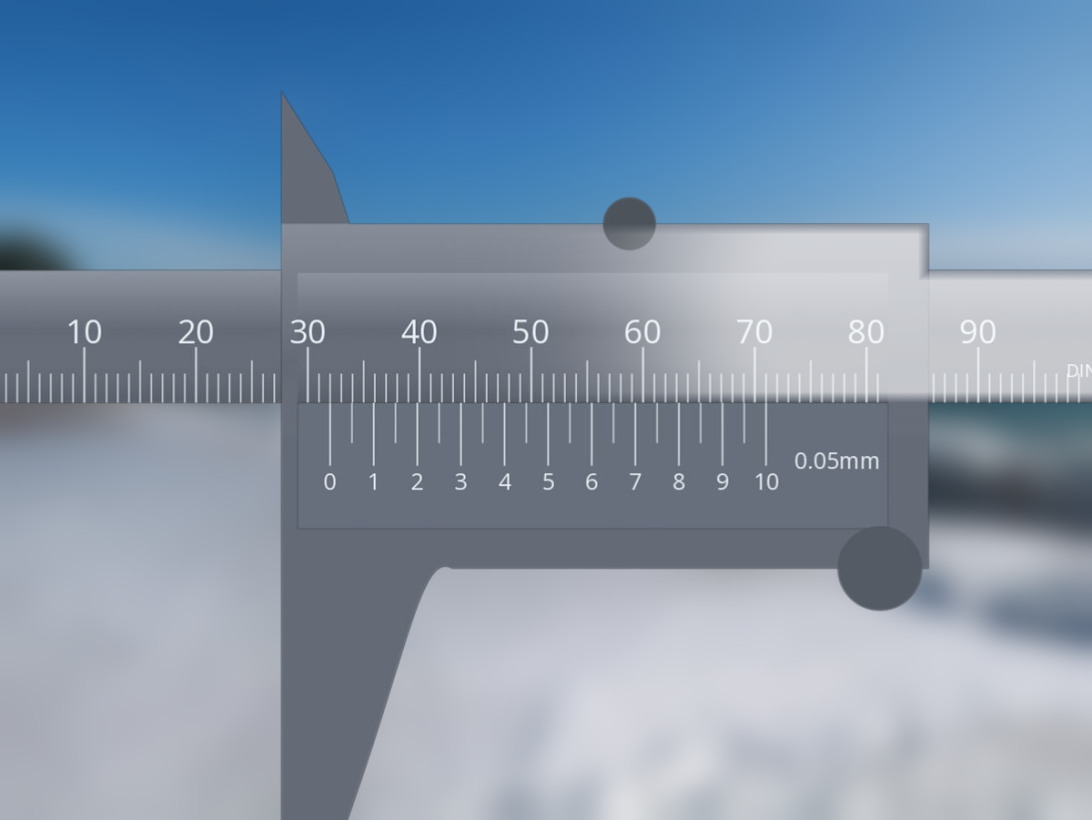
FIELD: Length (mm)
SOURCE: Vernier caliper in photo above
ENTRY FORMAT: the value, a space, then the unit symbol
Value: 32.0 mm
